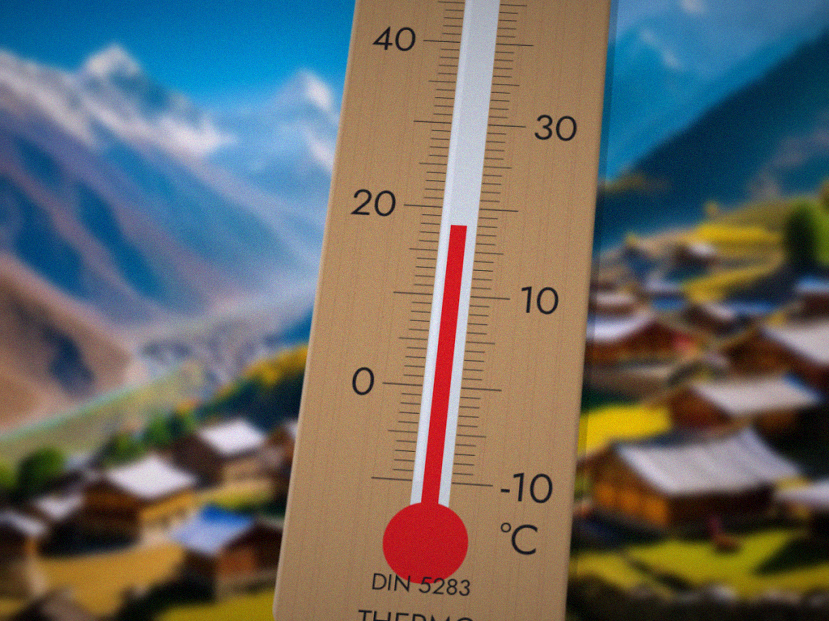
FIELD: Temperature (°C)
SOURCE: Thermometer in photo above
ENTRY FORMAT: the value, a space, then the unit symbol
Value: 18 °C
